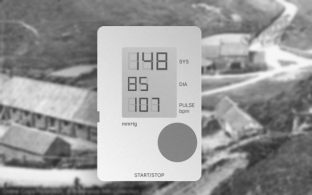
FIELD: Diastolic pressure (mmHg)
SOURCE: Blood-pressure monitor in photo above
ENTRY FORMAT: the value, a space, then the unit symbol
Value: 85 mmHg
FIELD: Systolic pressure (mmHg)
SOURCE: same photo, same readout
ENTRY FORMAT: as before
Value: 148 mmHg
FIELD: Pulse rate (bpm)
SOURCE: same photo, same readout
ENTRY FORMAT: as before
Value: 107 bpm
